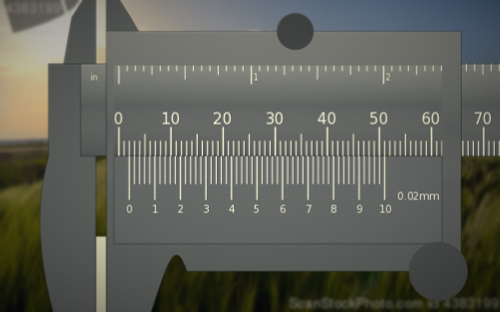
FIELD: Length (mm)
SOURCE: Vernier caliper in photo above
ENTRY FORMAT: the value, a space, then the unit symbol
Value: 2.0 mm
